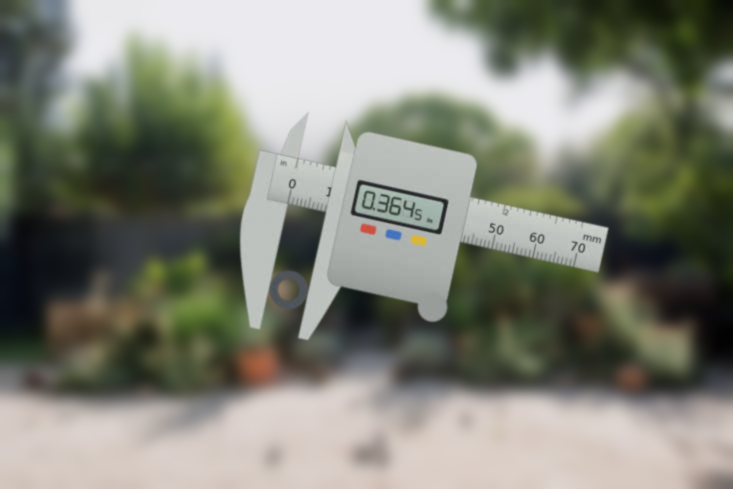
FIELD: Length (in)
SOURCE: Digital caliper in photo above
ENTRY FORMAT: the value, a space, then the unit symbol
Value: 0.3645 in
